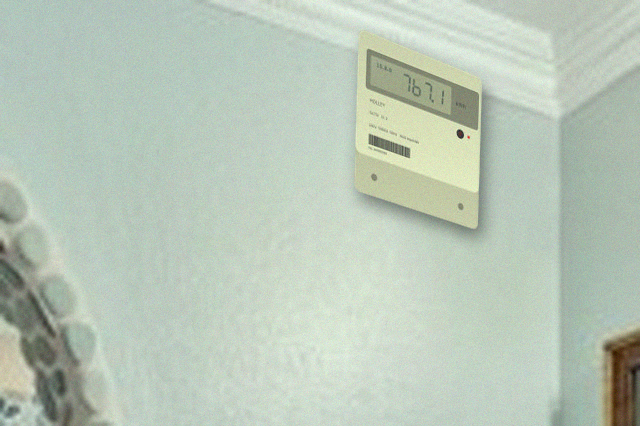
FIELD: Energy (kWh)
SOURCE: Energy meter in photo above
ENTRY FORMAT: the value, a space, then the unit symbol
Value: 767.1 kWh
